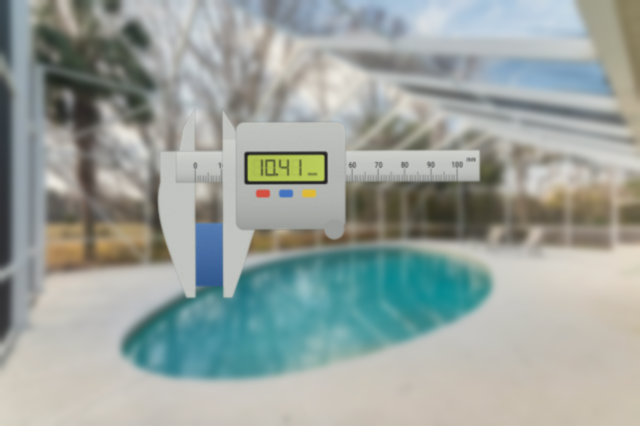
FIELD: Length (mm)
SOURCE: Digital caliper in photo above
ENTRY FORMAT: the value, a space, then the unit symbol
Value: 10.41 mm
